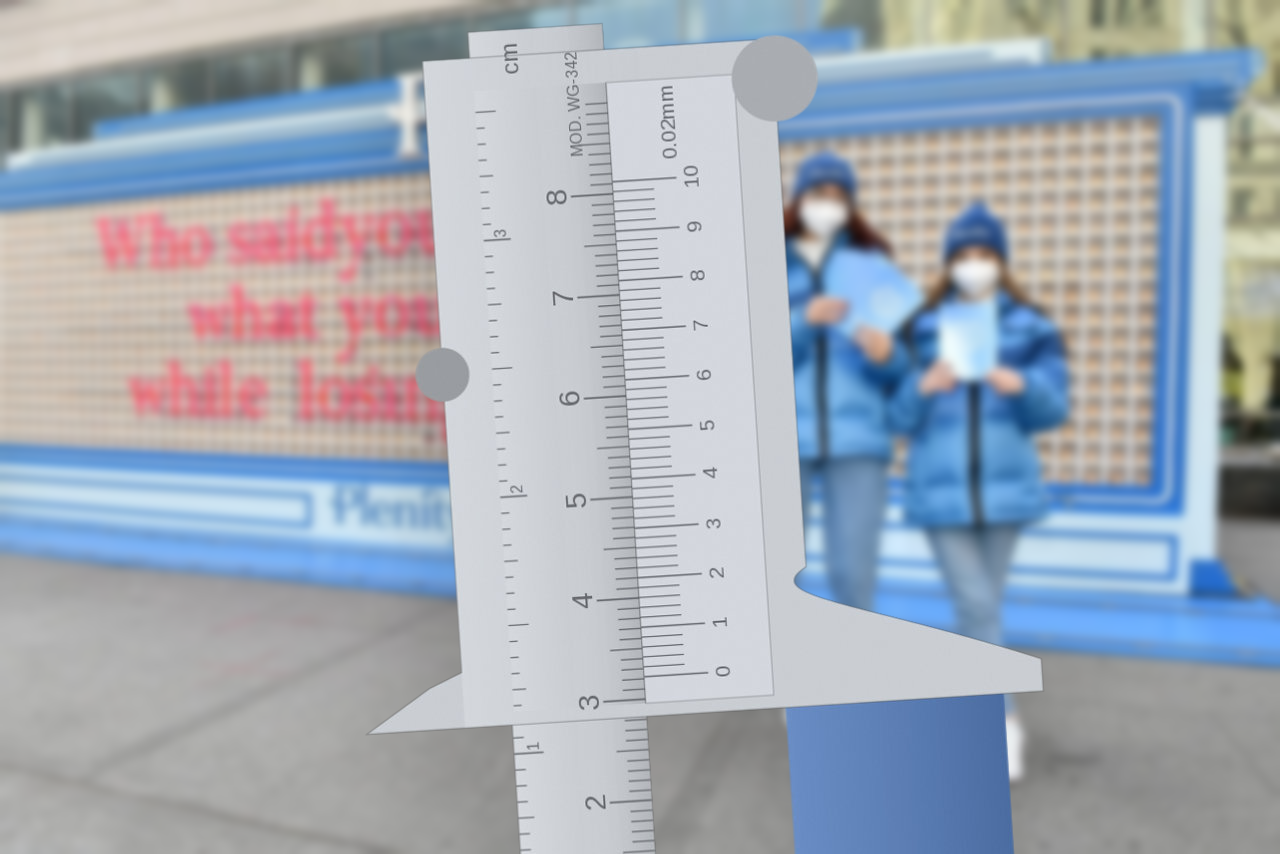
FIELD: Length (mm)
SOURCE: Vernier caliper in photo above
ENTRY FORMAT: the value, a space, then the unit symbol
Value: 32.2 mm
